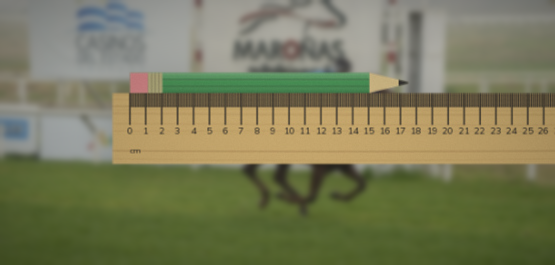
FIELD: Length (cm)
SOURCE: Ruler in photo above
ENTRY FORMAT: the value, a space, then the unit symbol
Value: 17.5 cm
